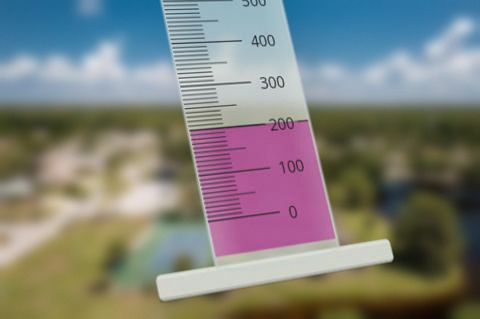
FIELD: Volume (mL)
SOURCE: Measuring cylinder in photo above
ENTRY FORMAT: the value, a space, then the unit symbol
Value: 200 mL
